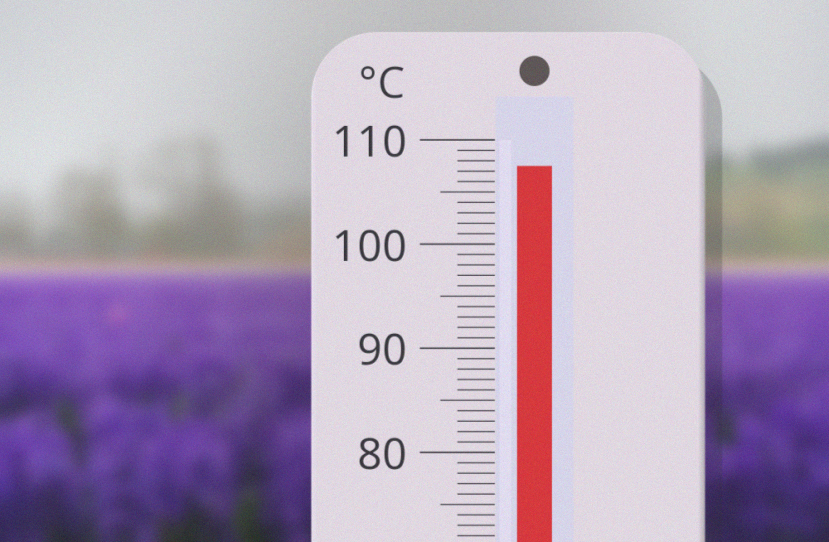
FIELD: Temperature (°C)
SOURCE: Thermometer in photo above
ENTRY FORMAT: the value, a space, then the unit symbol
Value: 107.5 °C
